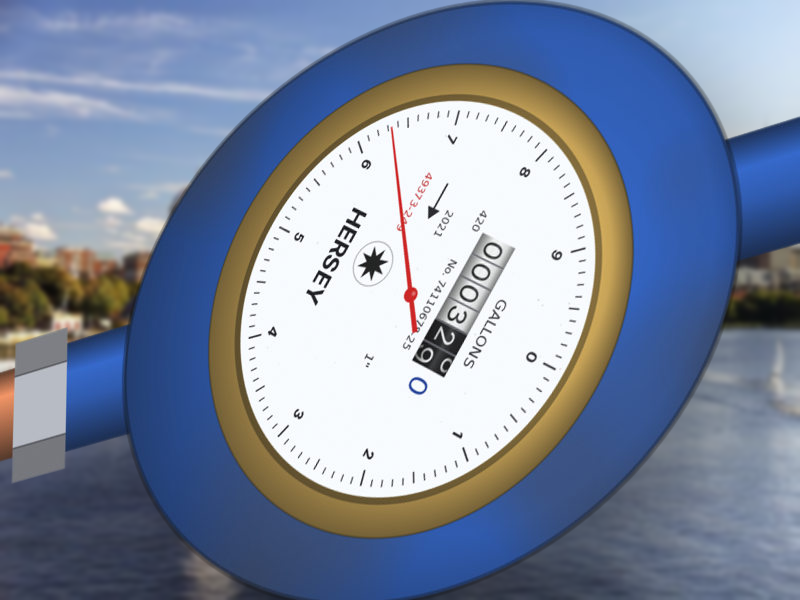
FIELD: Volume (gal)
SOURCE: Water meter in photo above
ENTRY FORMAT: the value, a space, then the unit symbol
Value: 3286.3 gal
